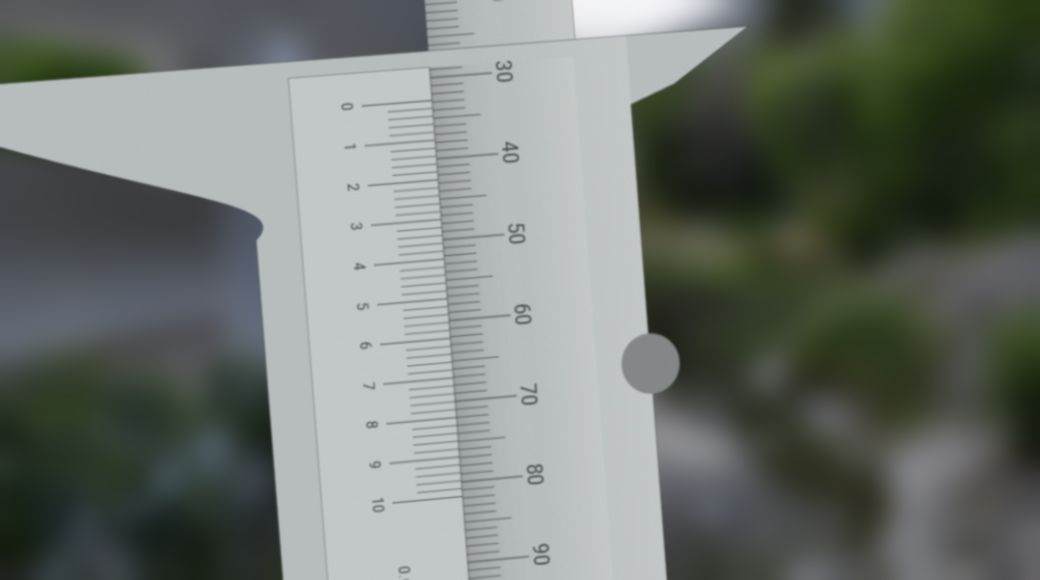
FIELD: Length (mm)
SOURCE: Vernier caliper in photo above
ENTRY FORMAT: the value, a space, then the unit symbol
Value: 32.8 mm
